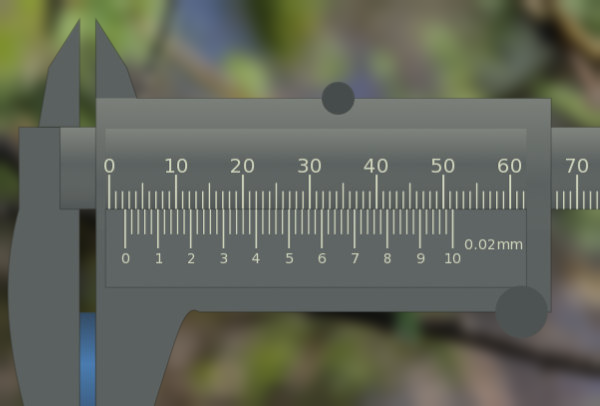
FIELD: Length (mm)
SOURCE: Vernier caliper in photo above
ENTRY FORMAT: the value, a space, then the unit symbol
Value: 2.4 mm
